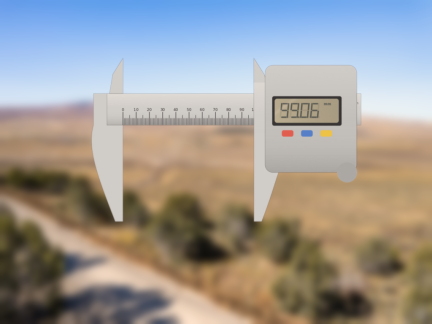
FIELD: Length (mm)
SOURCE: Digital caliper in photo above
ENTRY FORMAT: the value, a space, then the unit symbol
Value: 99.06 mm
